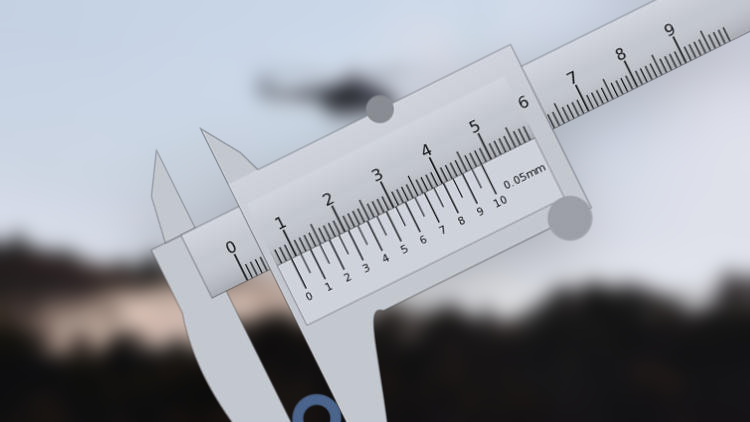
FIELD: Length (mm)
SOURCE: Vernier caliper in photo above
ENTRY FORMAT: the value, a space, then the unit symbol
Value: 9.0 mm
